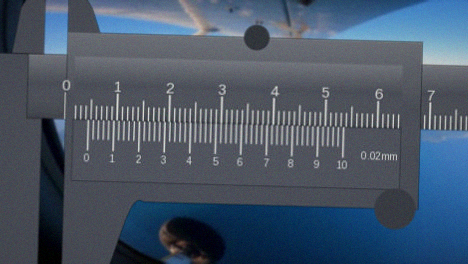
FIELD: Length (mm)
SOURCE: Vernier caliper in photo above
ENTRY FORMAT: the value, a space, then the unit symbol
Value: 4.5 mm
